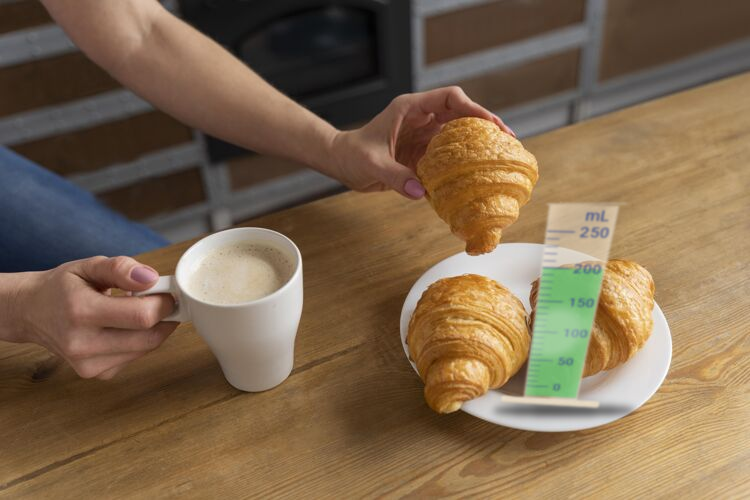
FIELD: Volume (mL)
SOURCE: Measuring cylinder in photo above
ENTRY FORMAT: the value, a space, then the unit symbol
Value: 200 mL
